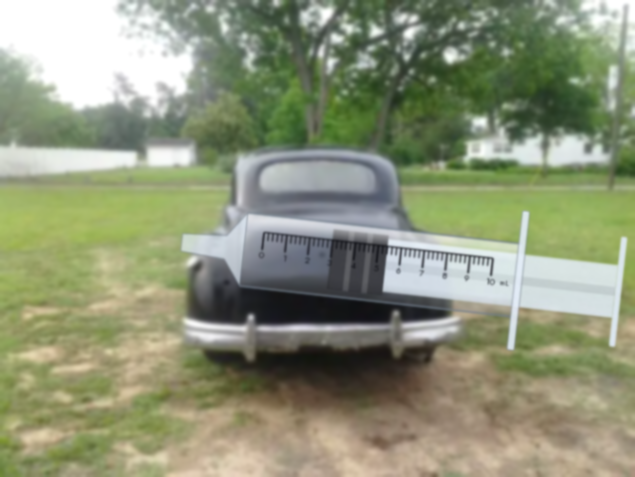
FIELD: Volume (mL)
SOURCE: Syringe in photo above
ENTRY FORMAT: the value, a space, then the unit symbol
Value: 3 mL
